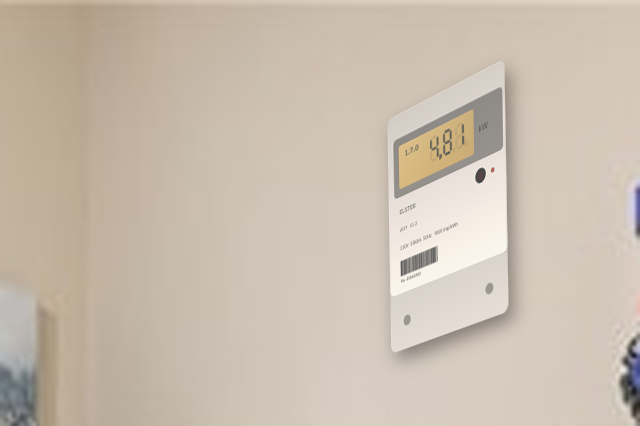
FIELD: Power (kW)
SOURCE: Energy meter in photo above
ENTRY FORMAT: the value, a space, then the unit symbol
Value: 4.81 kW
